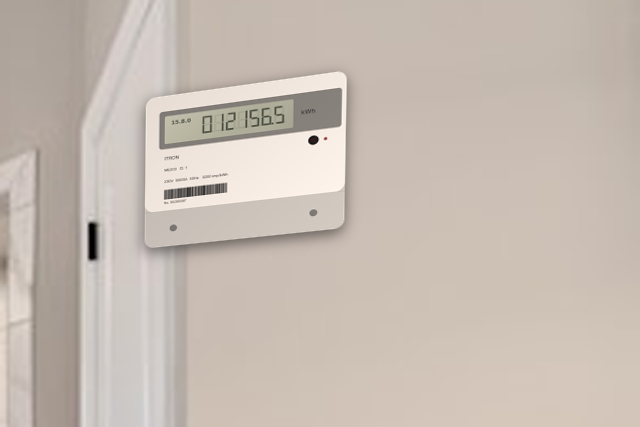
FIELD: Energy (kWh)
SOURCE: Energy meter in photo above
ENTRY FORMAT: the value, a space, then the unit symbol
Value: 12156.5 kWh
